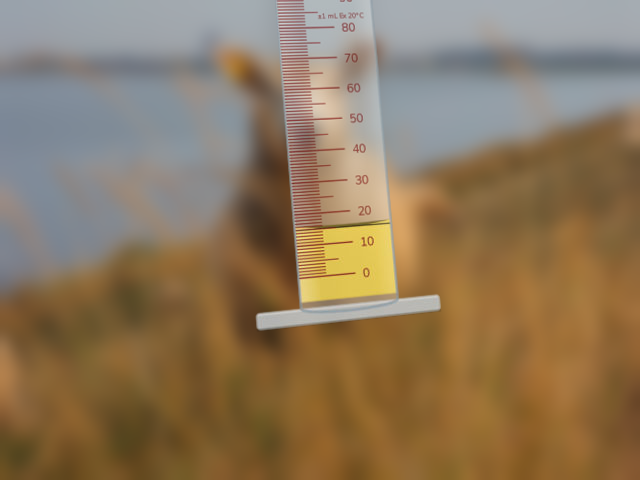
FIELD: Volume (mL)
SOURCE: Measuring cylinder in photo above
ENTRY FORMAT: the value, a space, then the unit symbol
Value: 15 mL
